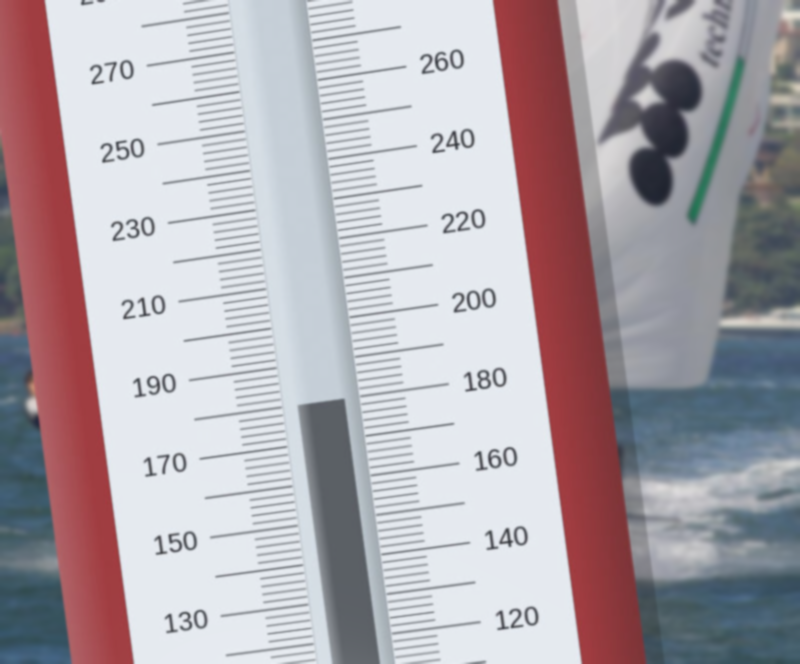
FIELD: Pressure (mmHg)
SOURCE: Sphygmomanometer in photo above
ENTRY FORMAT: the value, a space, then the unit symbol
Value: 180 mmHg
